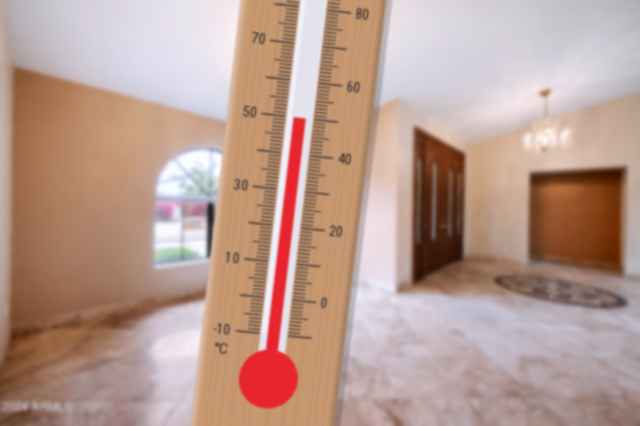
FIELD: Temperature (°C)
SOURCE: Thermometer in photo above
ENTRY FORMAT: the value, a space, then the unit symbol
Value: 50 °C
